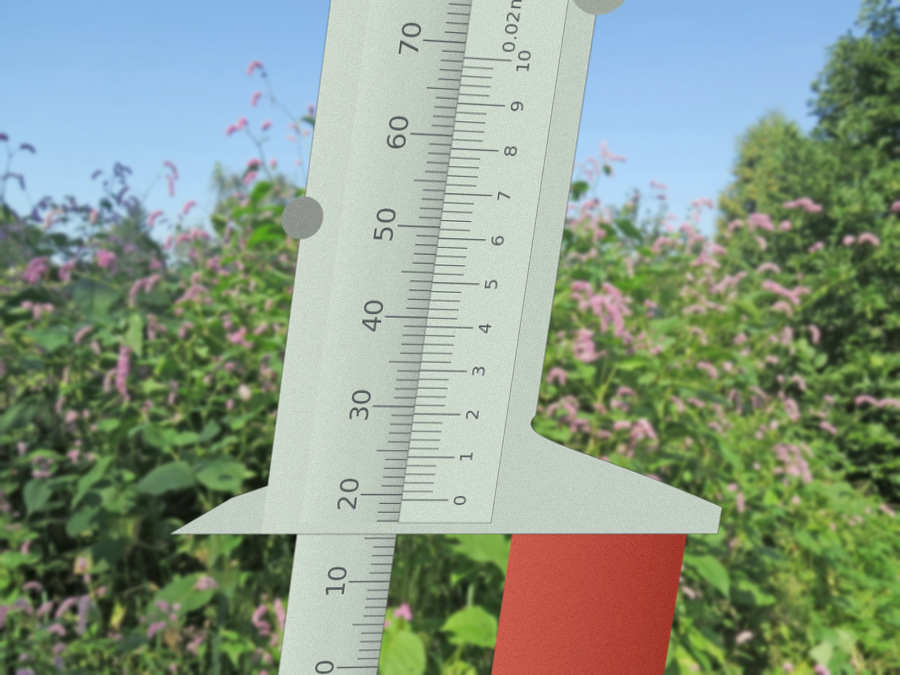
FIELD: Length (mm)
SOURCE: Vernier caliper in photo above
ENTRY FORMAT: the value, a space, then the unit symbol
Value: 19.4 mm
